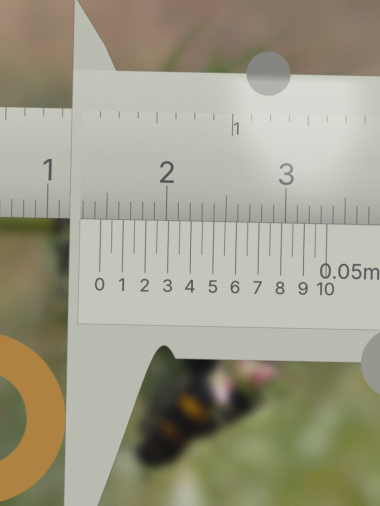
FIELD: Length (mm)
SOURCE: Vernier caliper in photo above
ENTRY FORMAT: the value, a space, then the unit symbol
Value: 14.5 mm
